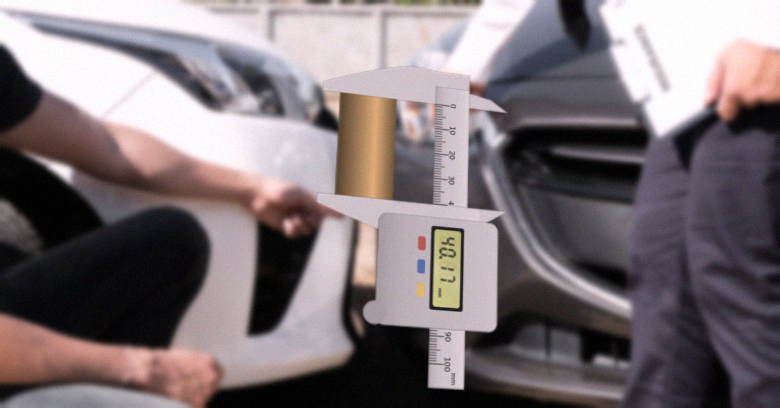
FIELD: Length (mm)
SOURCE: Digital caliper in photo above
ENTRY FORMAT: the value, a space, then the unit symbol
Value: 40.17 mm
